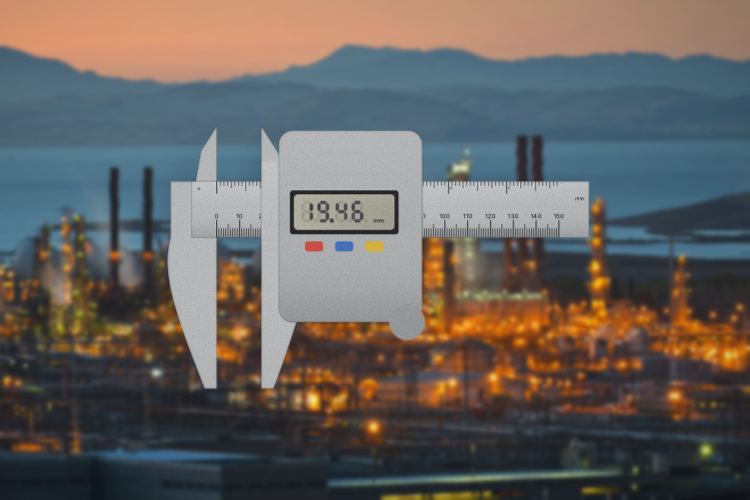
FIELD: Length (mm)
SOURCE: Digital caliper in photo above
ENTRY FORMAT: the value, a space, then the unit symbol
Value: 19.46 mm
